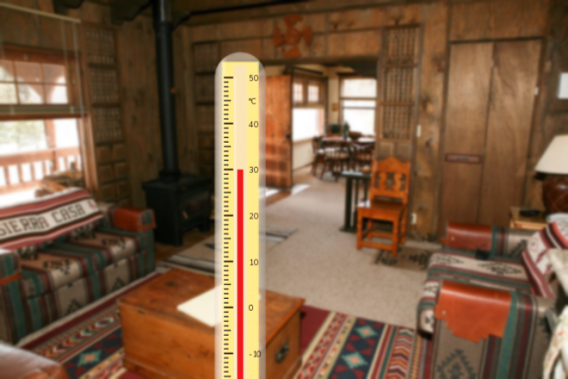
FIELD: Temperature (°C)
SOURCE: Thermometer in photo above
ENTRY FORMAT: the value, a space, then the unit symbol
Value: 30 °C
